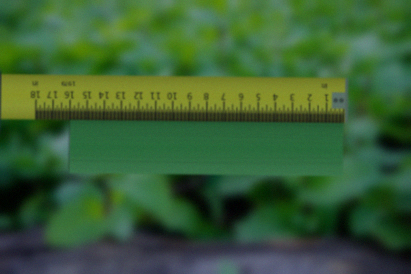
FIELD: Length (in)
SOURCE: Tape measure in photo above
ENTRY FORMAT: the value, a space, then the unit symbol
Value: 16 in
